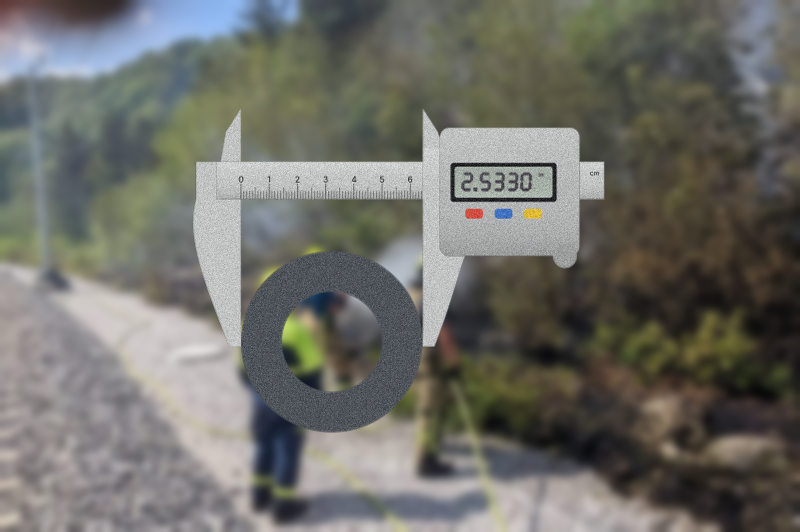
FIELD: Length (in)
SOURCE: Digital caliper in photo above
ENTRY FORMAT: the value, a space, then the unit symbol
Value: 2.5330 in
